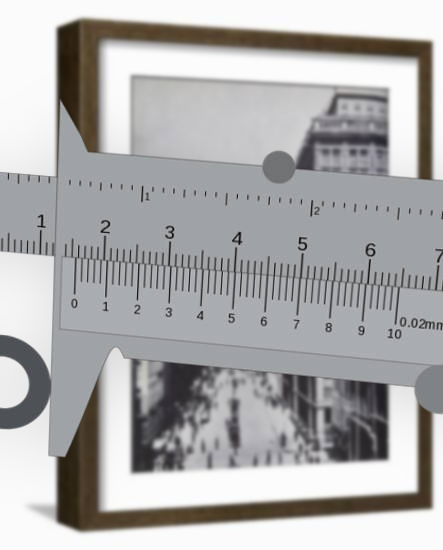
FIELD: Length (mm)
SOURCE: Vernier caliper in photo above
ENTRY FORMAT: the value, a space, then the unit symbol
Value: 15.6 mm
